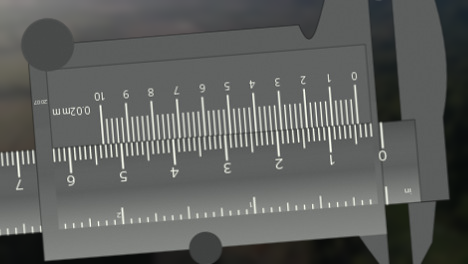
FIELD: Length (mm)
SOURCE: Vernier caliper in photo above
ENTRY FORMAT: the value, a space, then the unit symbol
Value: 4.4 mm
